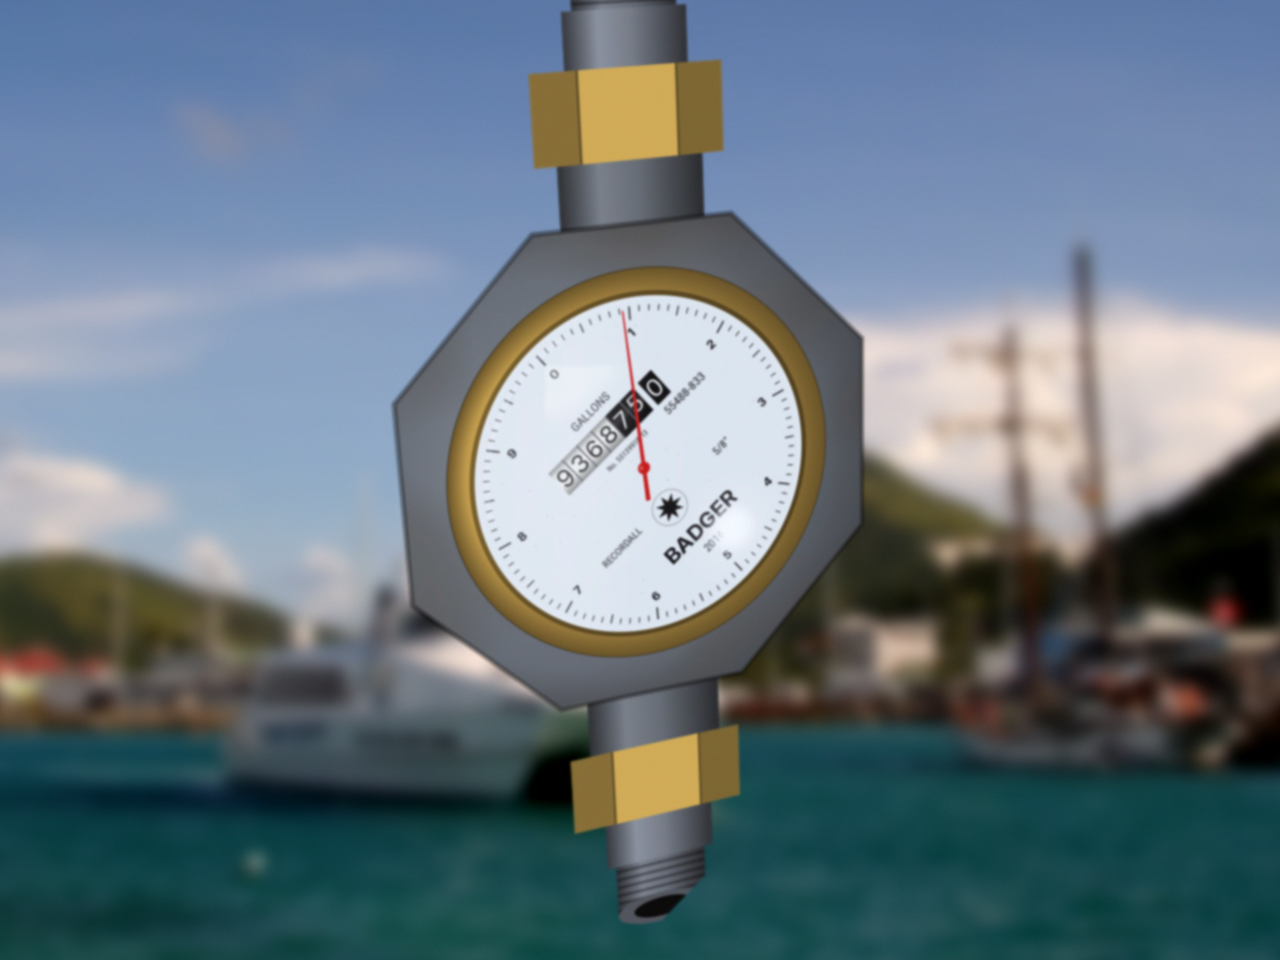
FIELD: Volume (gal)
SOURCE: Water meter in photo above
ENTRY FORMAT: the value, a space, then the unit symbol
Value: 9368750.9 gal
